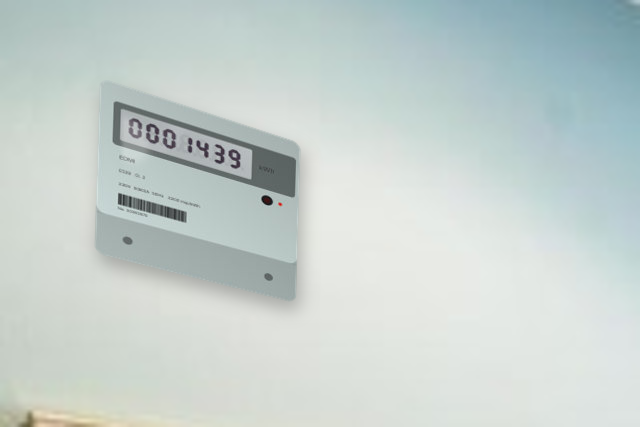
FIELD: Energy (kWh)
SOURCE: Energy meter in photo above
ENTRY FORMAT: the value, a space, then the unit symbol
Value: 1439 kWh
